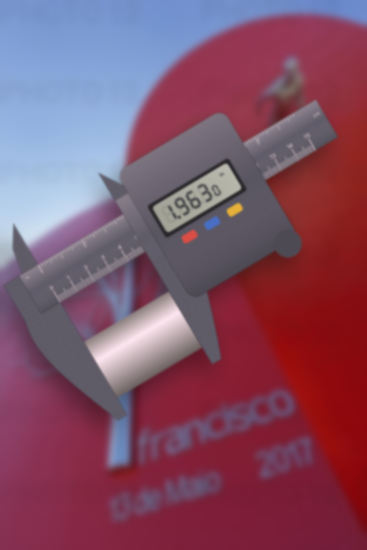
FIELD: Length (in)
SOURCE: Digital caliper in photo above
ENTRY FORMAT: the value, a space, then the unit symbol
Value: 1.9630 in
